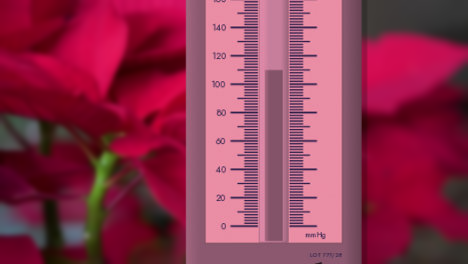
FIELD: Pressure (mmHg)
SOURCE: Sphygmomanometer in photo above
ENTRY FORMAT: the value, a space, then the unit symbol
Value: 110 mmHg
